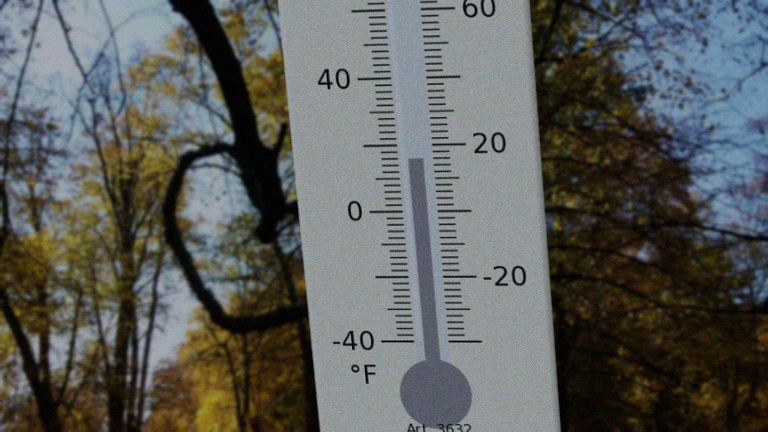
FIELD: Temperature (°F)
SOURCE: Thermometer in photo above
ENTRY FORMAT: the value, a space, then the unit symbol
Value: 16 °F
